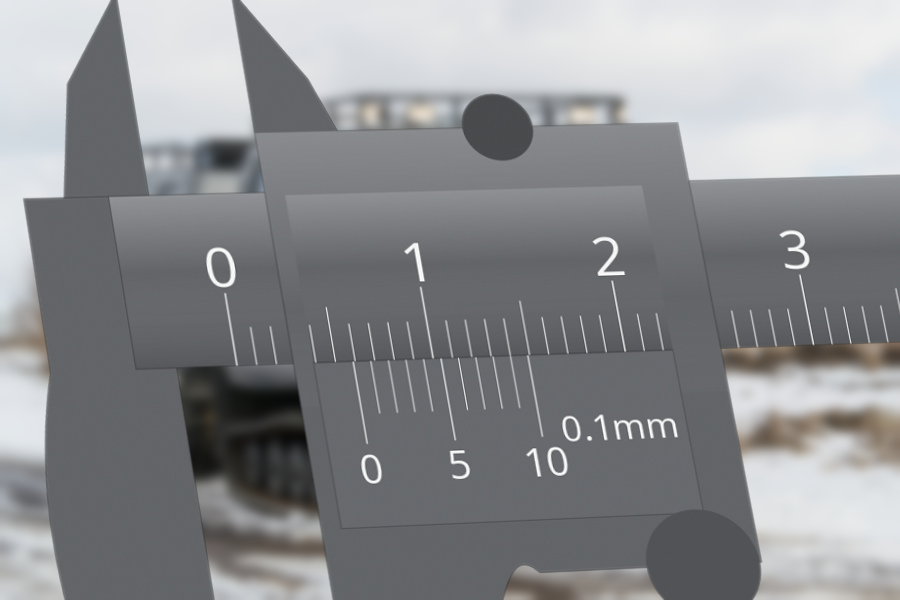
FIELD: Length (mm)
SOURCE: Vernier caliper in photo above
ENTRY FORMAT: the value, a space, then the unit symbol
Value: 5.9 mm
